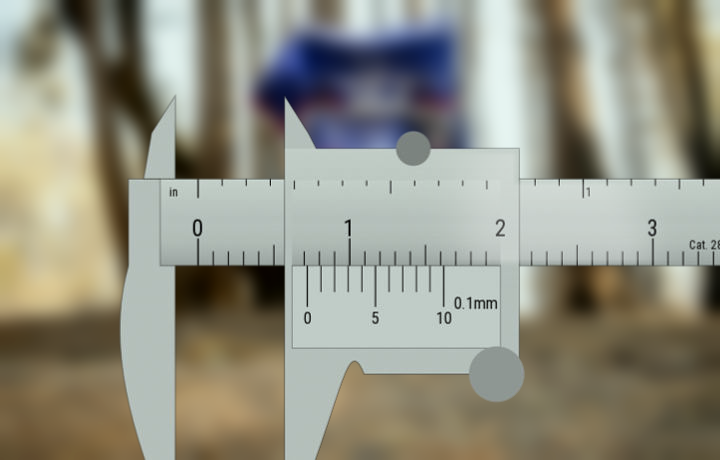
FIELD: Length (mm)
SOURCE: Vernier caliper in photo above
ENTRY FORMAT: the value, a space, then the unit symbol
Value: 7.2 mm
